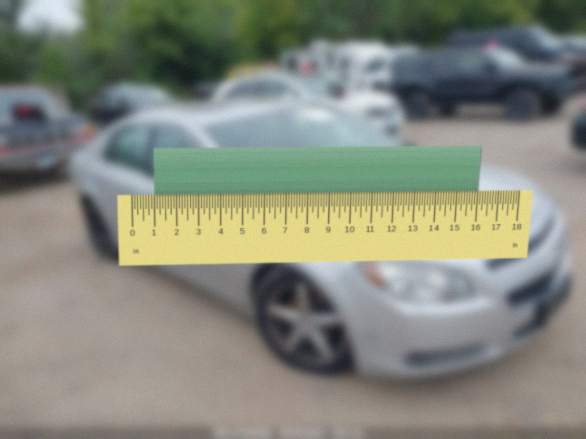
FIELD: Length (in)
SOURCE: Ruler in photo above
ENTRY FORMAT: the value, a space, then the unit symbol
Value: 15 in
